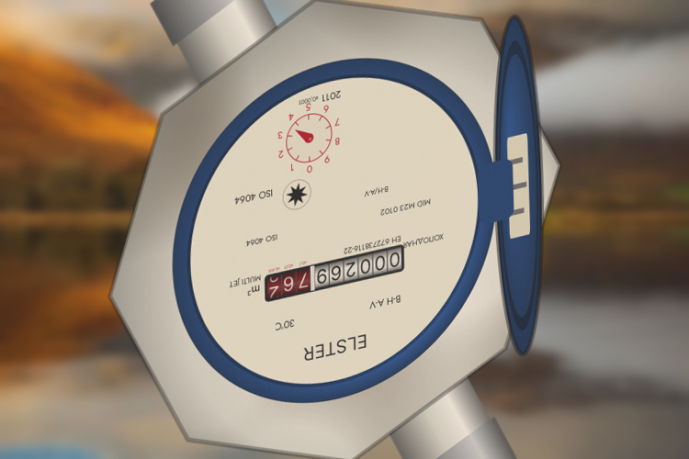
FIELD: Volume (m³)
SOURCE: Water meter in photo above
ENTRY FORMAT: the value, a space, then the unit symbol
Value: 269.7623 m³
